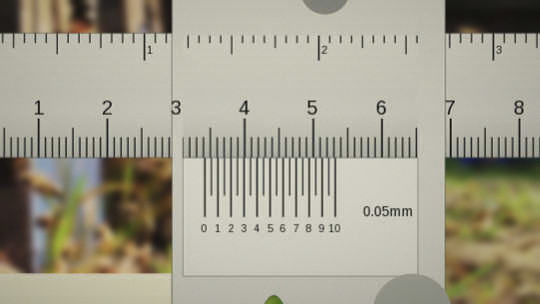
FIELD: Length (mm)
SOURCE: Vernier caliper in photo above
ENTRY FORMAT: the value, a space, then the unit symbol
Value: 34.2 mm
